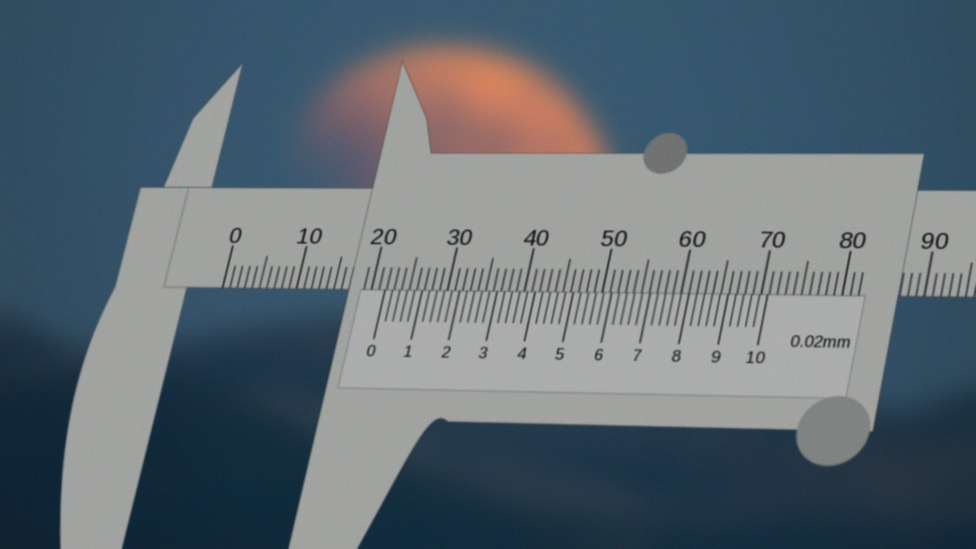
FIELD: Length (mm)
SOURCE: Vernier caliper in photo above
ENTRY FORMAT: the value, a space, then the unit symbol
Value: 21.8 mm
